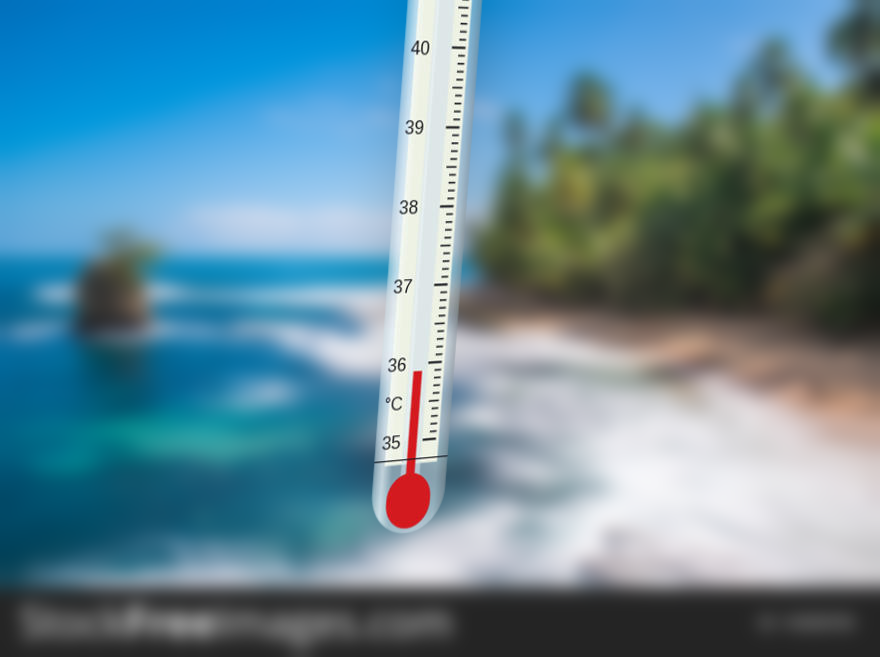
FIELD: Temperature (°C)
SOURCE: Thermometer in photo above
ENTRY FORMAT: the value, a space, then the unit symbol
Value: 35.9 °C
